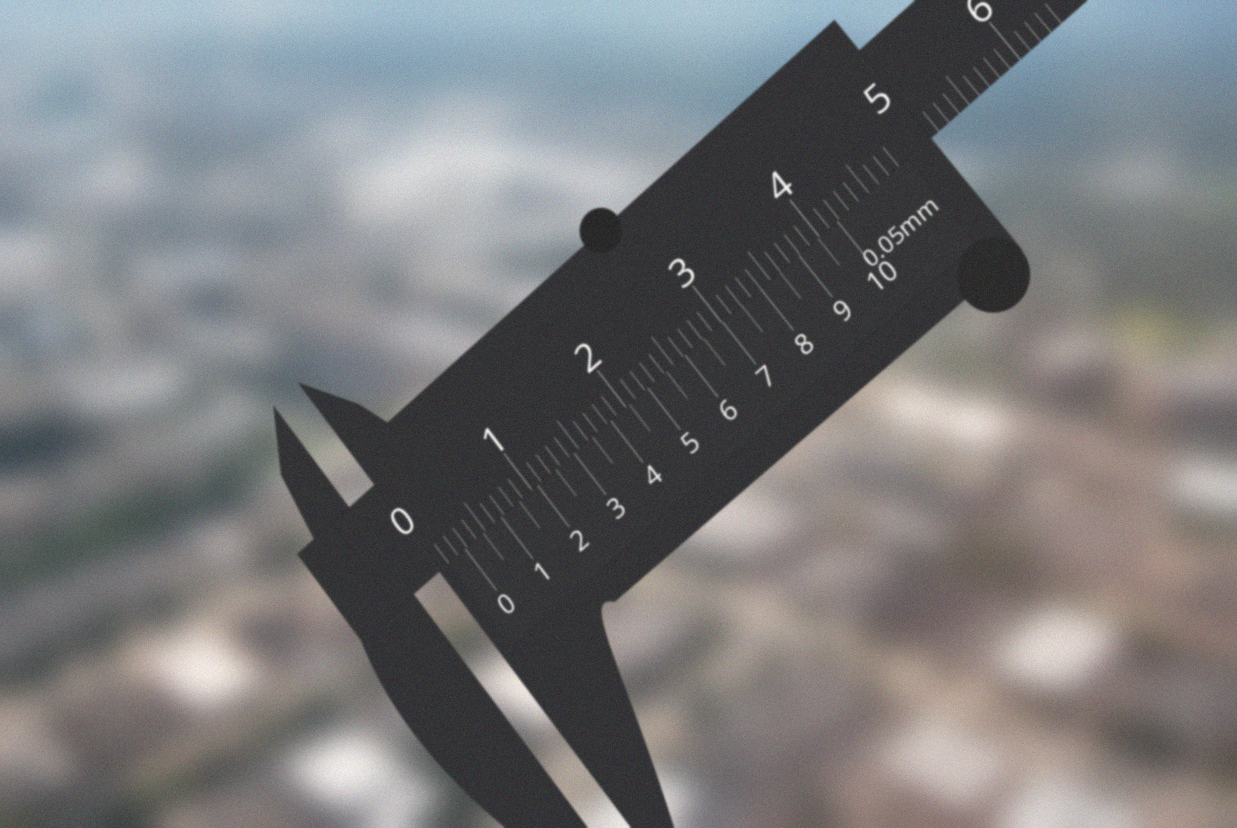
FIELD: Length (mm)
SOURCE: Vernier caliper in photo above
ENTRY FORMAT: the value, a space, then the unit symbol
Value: 2.8 mm
